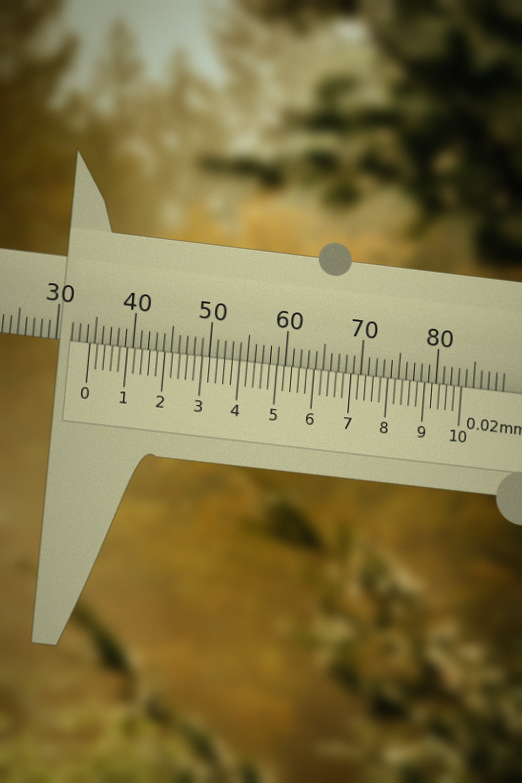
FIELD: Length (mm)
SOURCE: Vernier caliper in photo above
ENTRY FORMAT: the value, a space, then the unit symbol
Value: 34.4 mm
